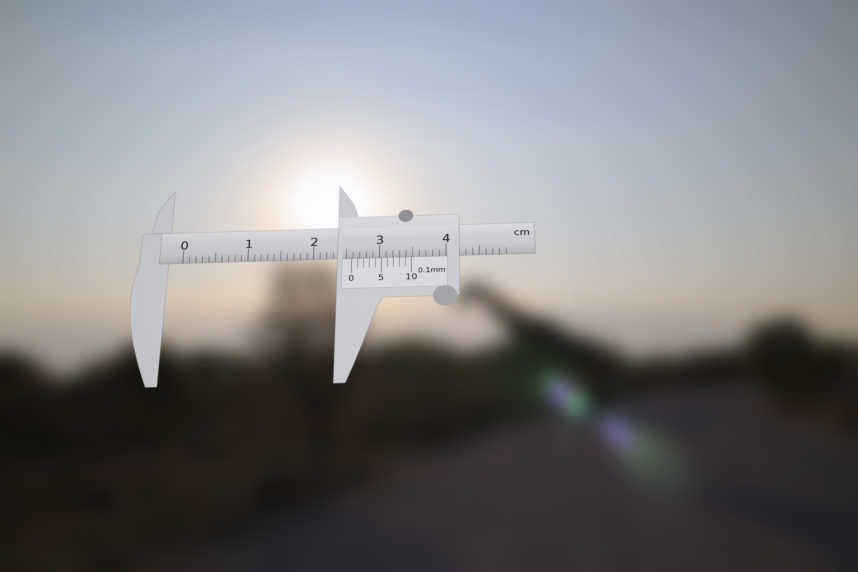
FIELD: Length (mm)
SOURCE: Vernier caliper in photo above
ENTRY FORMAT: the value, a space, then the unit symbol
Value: 25.8 mm
